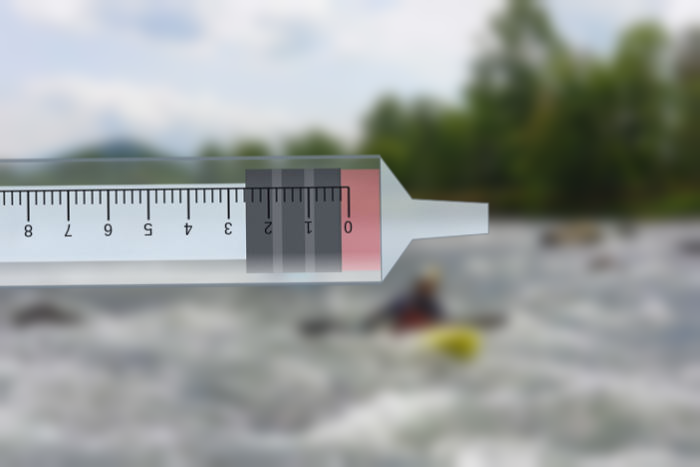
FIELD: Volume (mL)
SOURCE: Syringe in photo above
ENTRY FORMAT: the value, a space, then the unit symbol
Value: 0.2 mL
